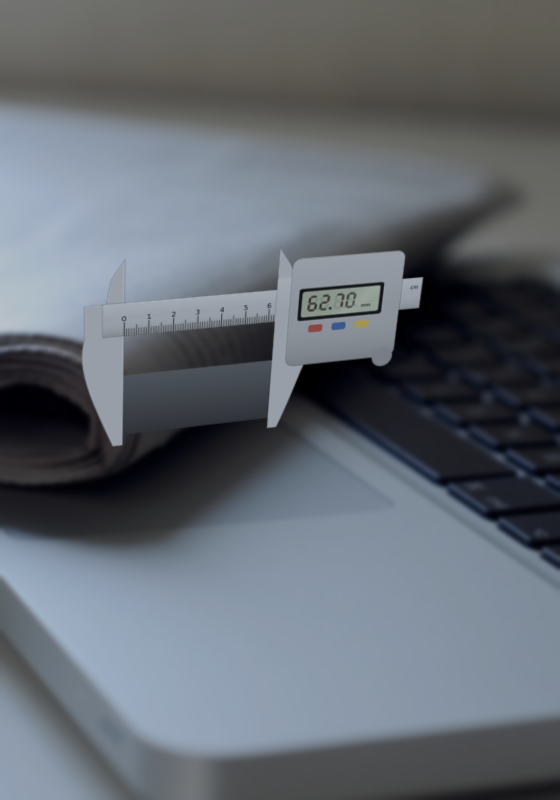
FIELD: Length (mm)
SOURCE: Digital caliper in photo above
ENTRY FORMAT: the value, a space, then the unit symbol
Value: 62.70 mm
